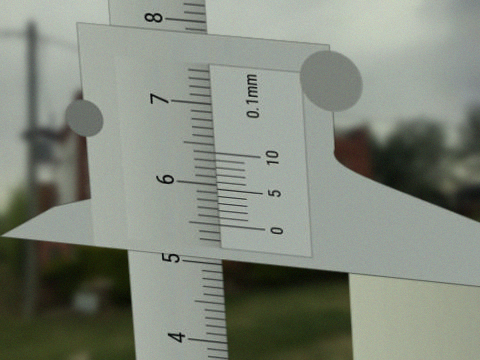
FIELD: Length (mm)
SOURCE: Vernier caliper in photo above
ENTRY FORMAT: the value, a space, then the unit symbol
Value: 55.0 mm
